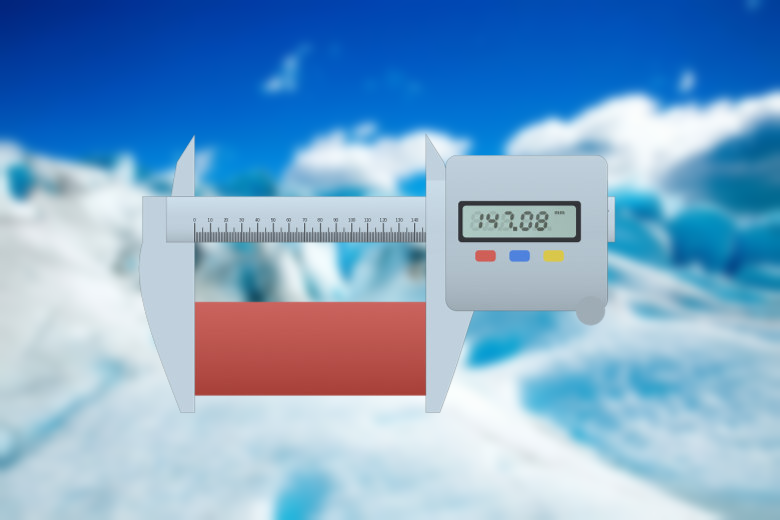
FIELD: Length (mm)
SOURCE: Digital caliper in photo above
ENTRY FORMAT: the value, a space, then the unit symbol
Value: 147.08 mm
